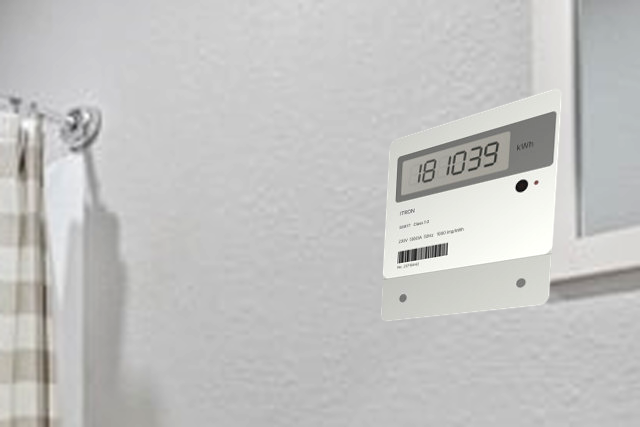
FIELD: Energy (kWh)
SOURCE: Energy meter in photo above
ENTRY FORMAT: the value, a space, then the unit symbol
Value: 181039 kWh
